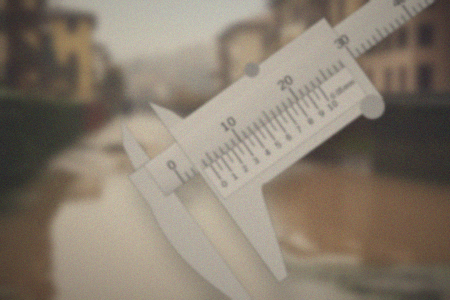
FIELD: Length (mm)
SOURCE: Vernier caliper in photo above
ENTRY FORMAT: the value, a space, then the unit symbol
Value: 4.5 mm
